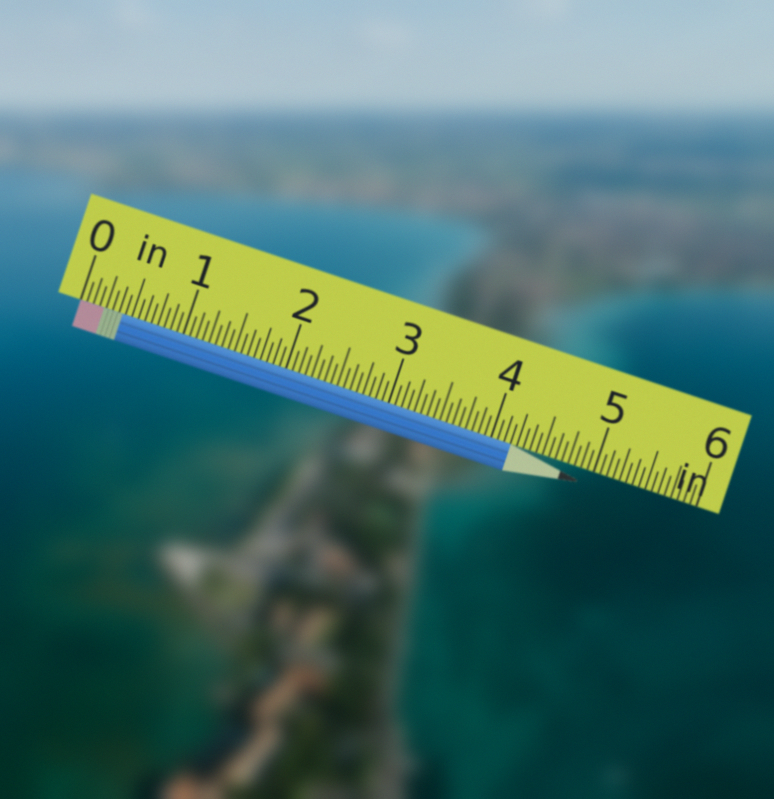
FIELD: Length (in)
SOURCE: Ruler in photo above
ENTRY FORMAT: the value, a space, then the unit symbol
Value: 4.875 in
